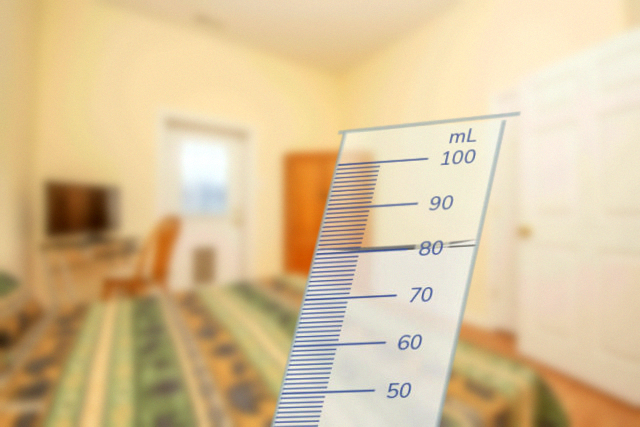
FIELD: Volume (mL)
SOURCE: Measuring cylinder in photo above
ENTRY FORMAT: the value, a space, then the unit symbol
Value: 80 mL
